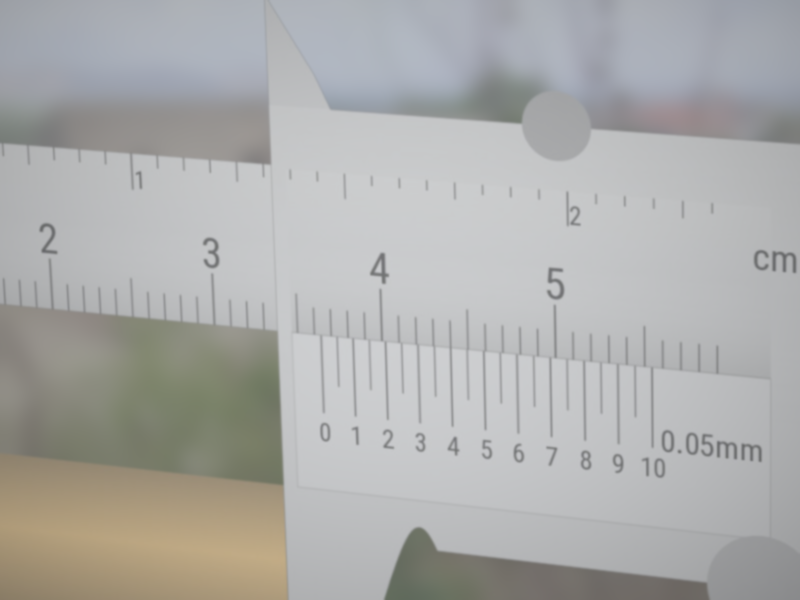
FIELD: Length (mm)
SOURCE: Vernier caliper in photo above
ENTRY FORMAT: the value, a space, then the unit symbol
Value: 36.4 mm
